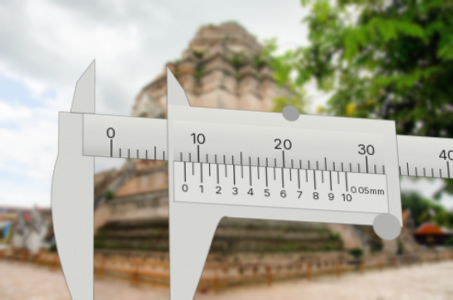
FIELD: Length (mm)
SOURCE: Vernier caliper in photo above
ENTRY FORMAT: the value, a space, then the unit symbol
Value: 8.4 mm
